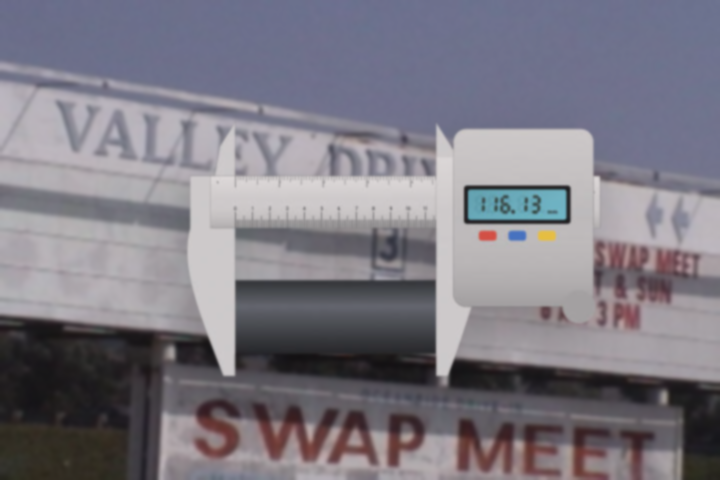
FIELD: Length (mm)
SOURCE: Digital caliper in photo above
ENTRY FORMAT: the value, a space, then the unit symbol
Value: 116.13 mm
